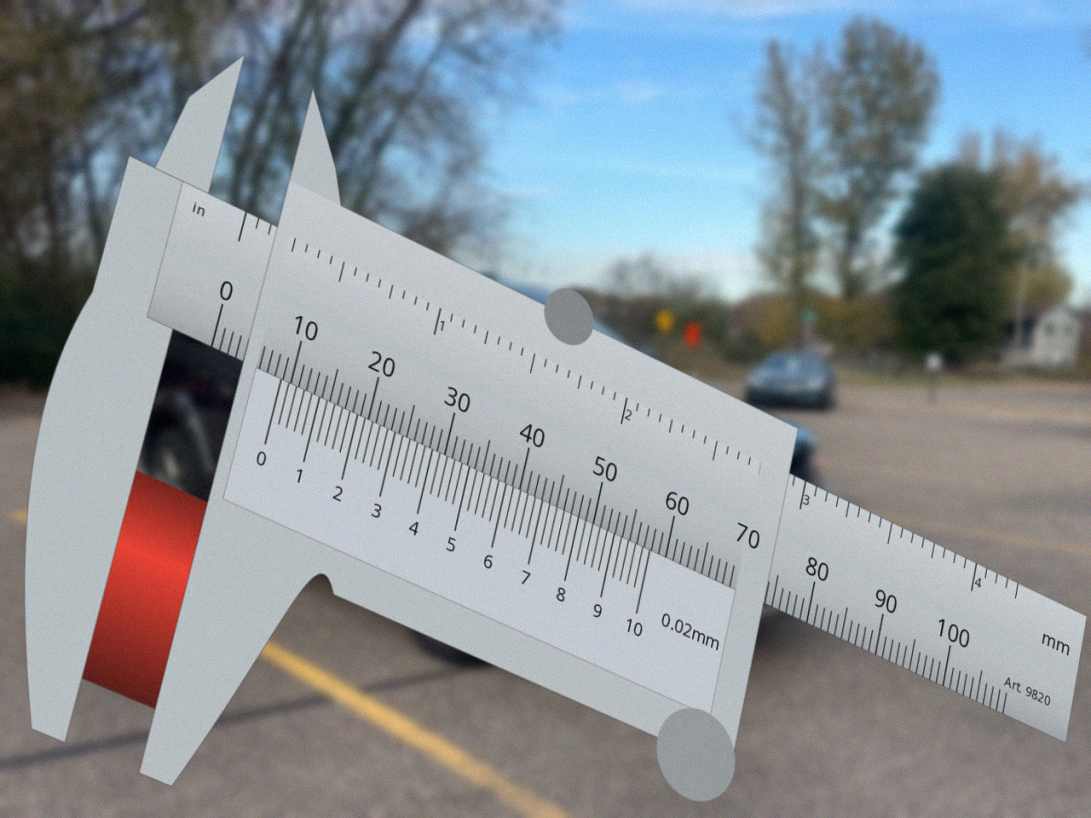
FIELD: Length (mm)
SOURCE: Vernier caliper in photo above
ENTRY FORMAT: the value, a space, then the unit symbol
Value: 8.8 mm
